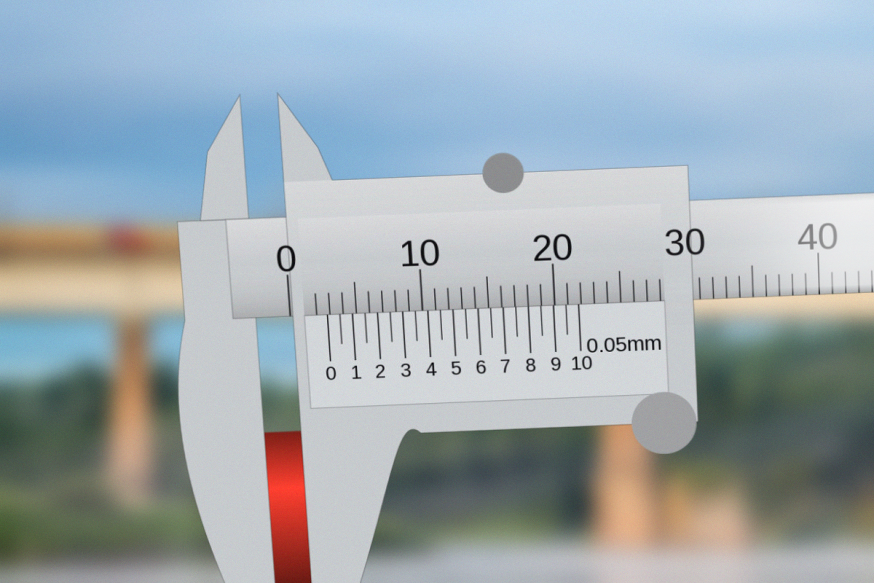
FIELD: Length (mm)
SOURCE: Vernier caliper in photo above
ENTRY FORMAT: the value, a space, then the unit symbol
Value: 2.8 mm
